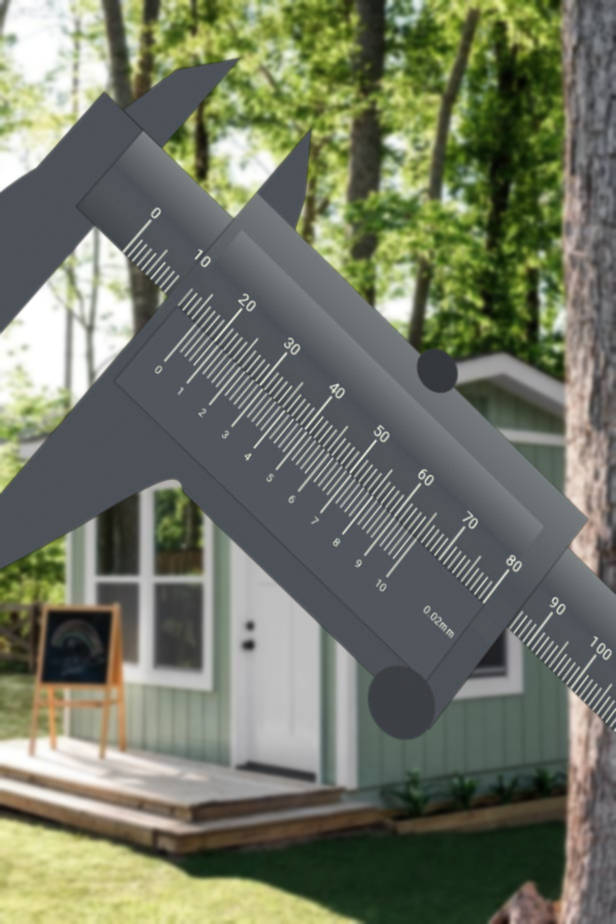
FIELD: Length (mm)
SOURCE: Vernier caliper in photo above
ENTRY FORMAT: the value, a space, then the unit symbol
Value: 16.0 mm
